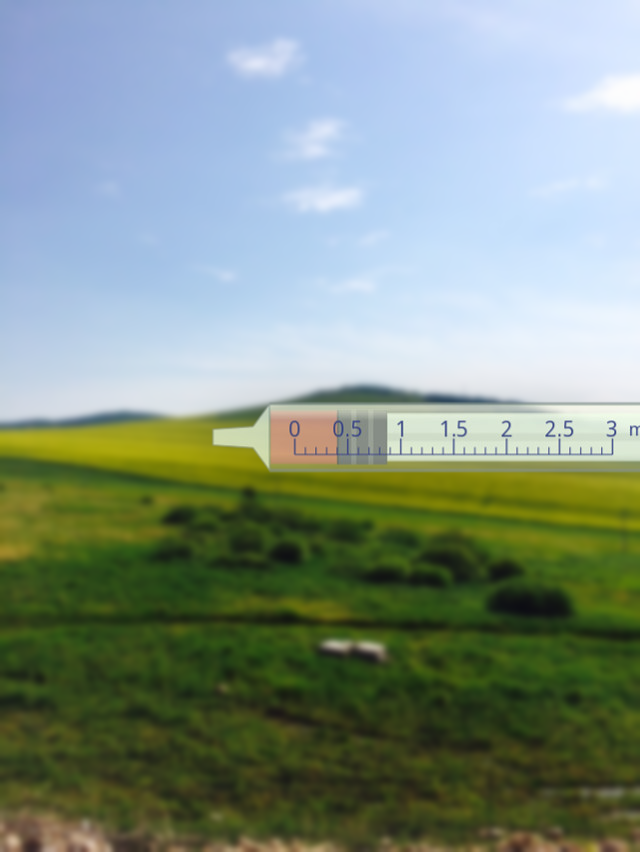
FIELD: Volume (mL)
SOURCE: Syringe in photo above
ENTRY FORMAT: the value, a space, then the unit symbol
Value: 0.4 mL
